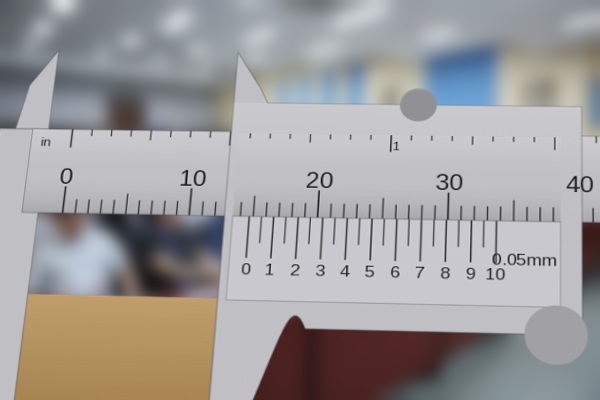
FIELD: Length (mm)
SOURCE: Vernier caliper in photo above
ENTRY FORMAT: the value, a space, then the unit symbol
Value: 14.7 mm
